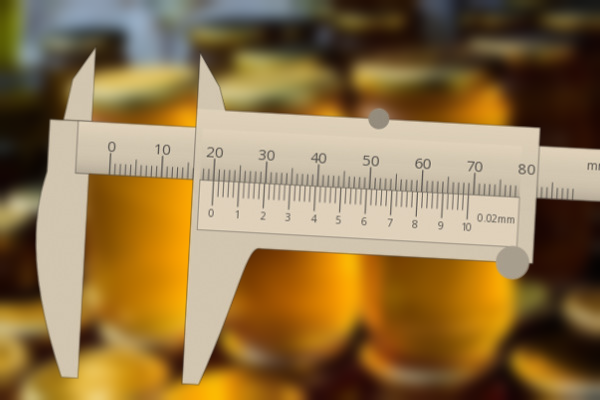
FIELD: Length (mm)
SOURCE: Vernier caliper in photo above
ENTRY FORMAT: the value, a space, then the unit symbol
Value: 20.0 mm
